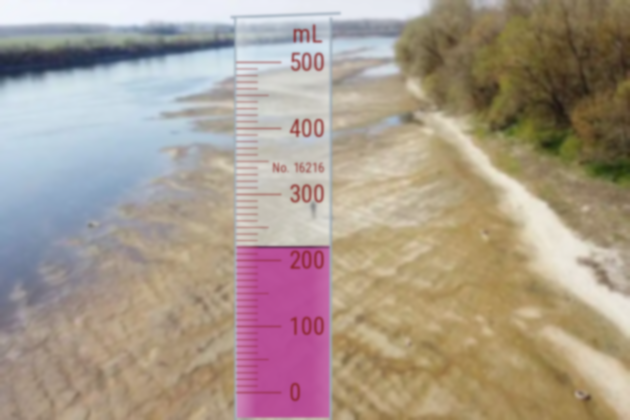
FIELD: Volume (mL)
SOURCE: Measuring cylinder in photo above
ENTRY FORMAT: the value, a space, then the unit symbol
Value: 220 mL
